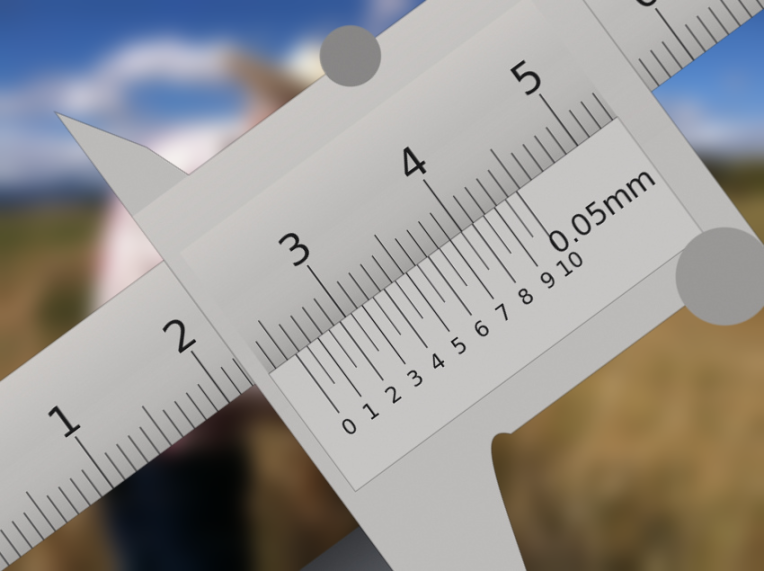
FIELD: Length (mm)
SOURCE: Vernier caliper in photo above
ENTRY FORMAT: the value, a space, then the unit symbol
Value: 25.7 mm
